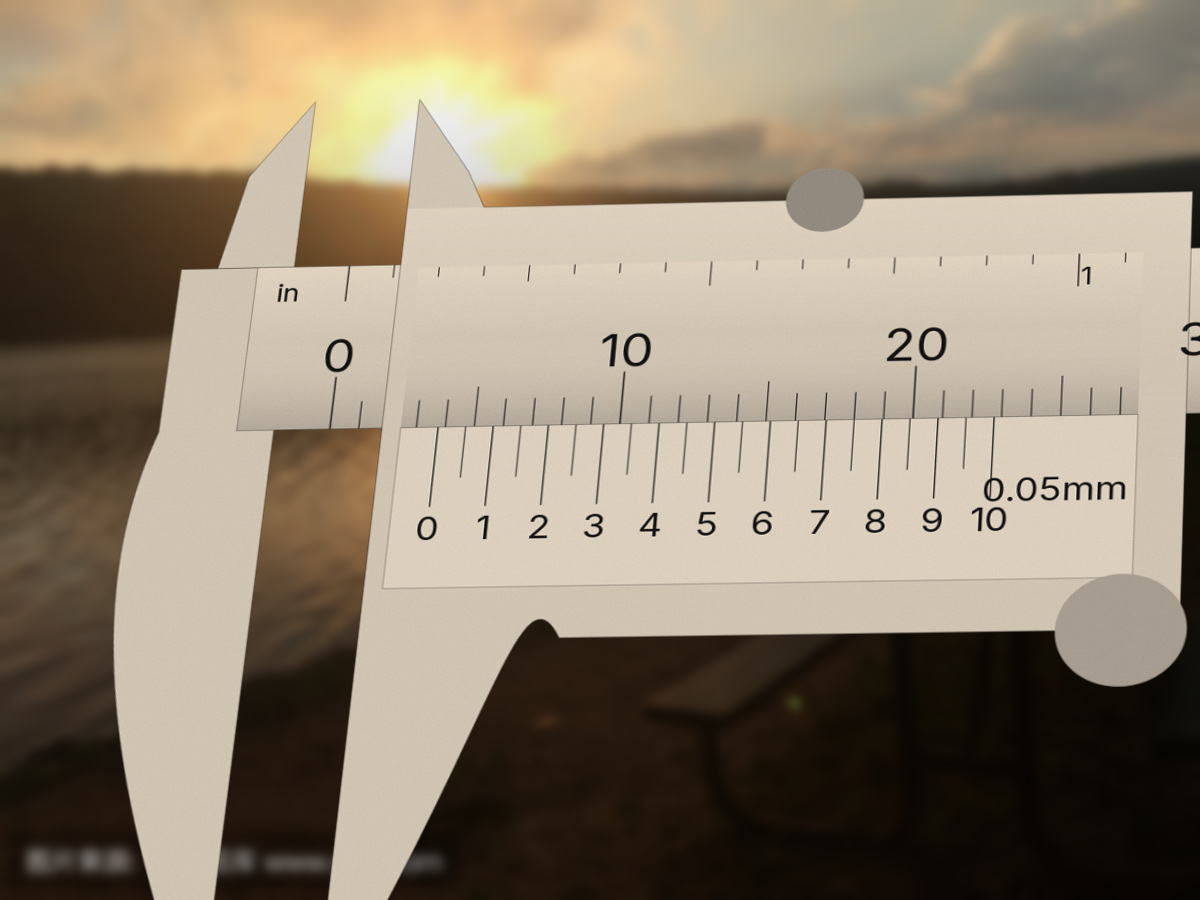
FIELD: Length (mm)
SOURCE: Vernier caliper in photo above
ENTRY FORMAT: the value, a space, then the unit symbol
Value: 3.75 mm
